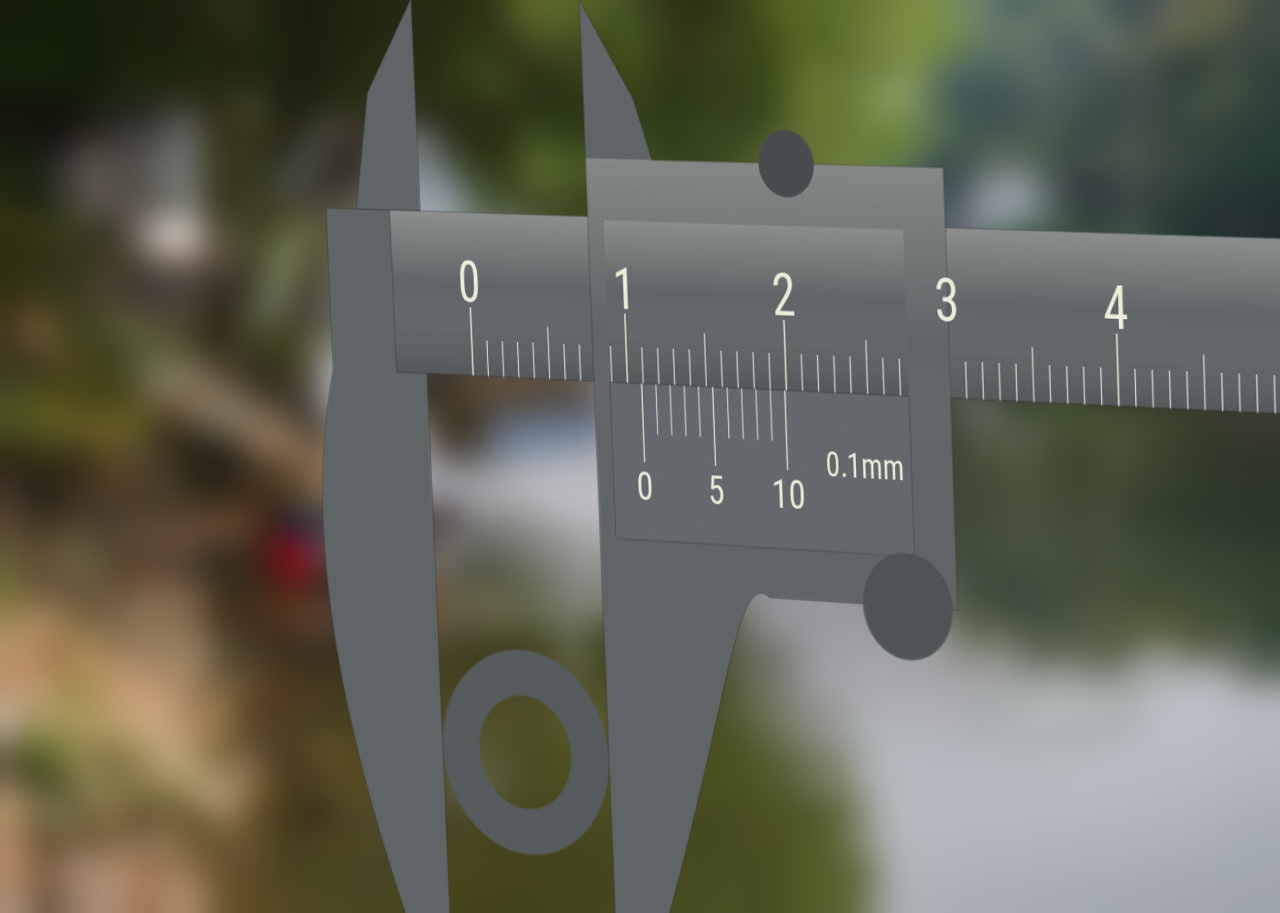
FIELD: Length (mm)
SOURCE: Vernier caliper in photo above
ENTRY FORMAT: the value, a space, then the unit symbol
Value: 10.9 mm
